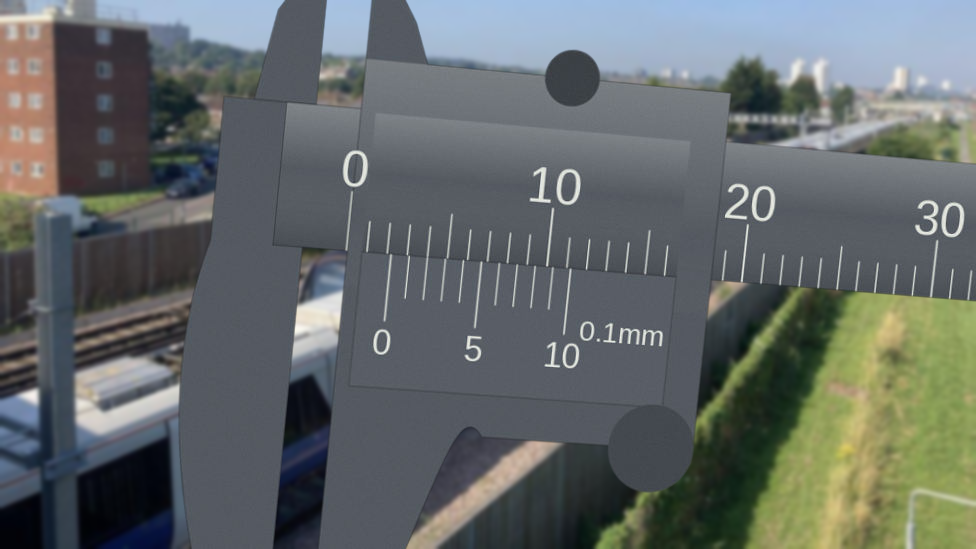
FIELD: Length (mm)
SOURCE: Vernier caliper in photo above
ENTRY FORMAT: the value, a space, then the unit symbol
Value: 2.2 mm
